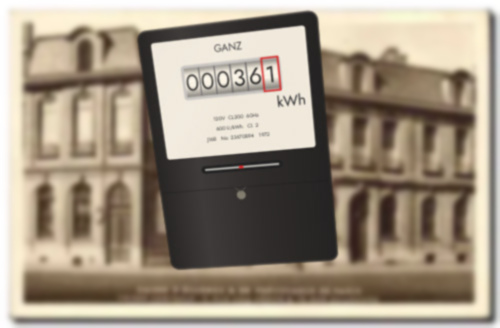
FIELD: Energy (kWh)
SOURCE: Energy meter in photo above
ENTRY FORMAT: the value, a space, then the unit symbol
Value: 36.1 kWh
